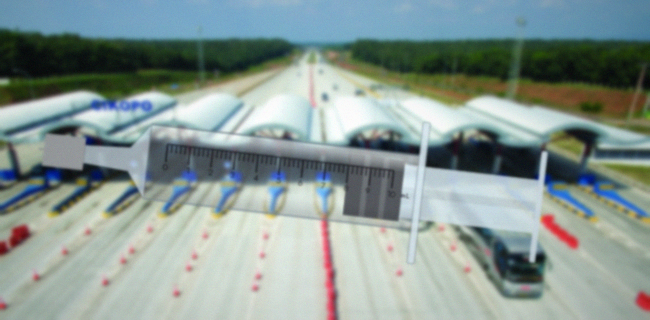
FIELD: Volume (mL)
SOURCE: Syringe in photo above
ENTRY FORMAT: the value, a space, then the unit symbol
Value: 8 mL
